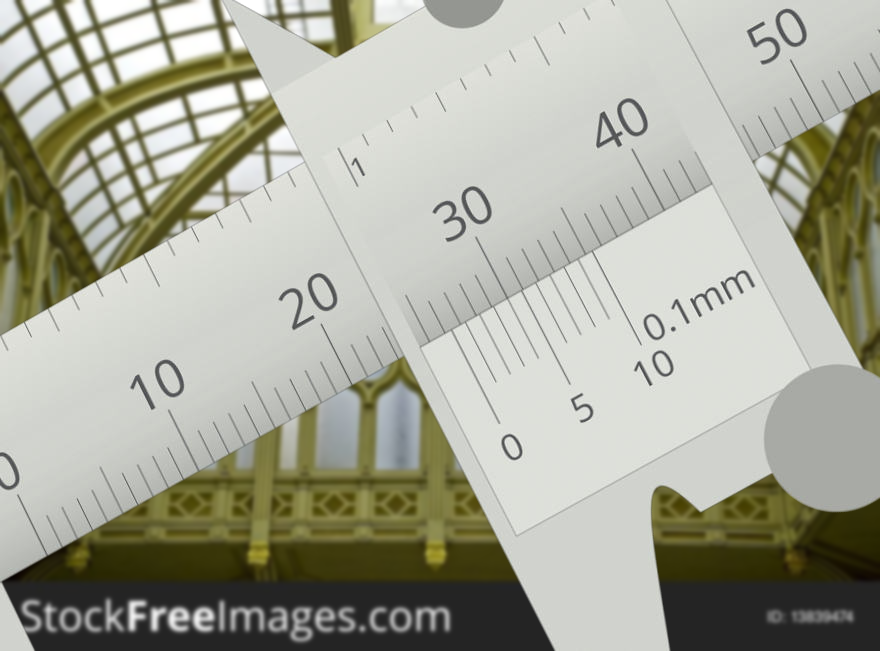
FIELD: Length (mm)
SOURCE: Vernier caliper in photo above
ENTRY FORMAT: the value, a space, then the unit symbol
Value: 26.4 mm
